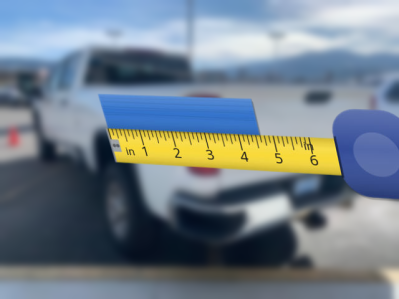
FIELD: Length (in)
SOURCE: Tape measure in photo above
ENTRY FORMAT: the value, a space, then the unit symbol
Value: 4.625 in
